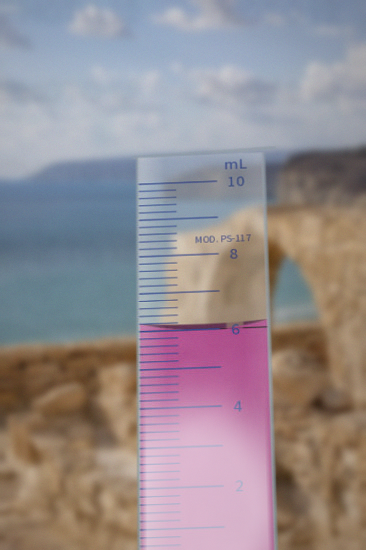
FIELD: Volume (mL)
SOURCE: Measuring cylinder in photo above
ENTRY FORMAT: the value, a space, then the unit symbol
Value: 6 mL
